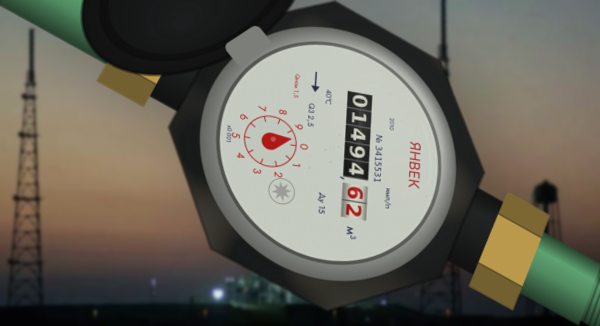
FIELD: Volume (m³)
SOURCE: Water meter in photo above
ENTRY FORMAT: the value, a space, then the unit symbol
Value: 1494.619 m³
